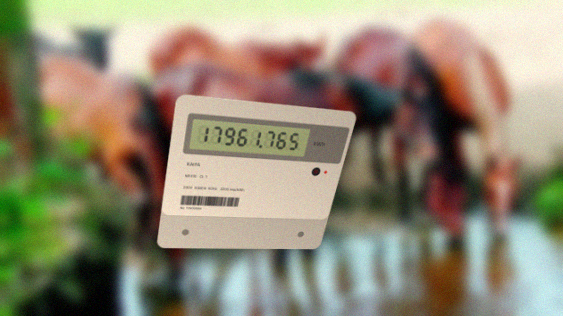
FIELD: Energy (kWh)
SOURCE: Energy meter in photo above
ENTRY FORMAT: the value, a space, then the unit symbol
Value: 17961.765 kWh
